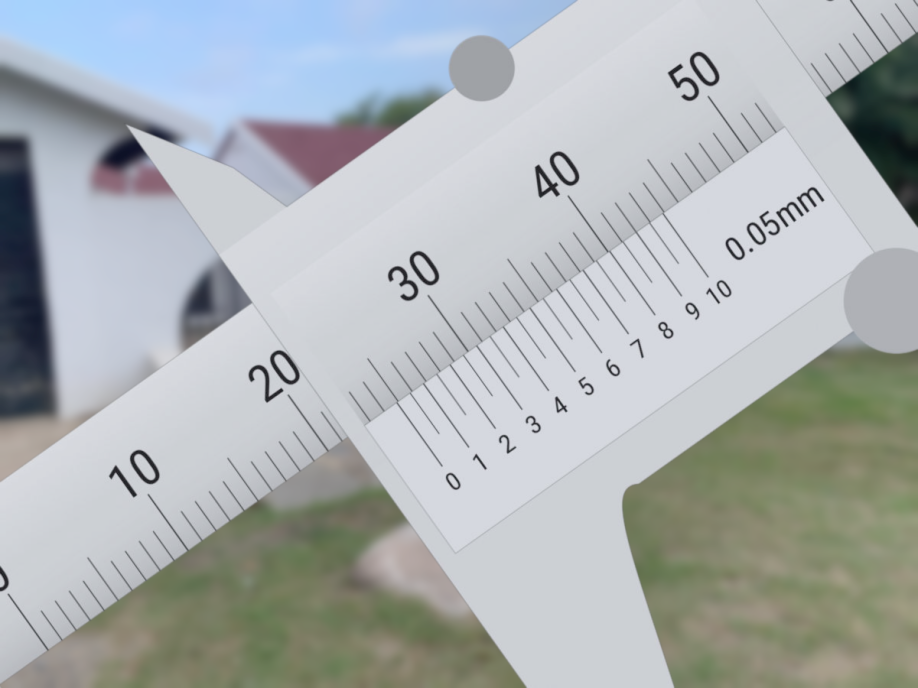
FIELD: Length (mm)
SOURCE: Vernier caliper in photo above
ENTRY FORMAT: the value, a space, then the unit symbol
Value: 24.9 mm
